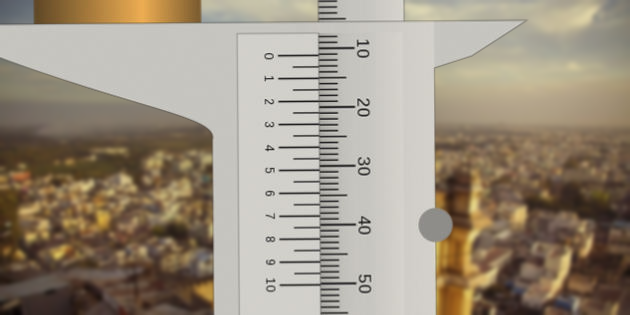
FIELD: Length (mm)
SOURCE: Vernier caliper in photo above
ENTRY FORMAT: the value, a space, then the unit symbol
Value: 11.2 mm
